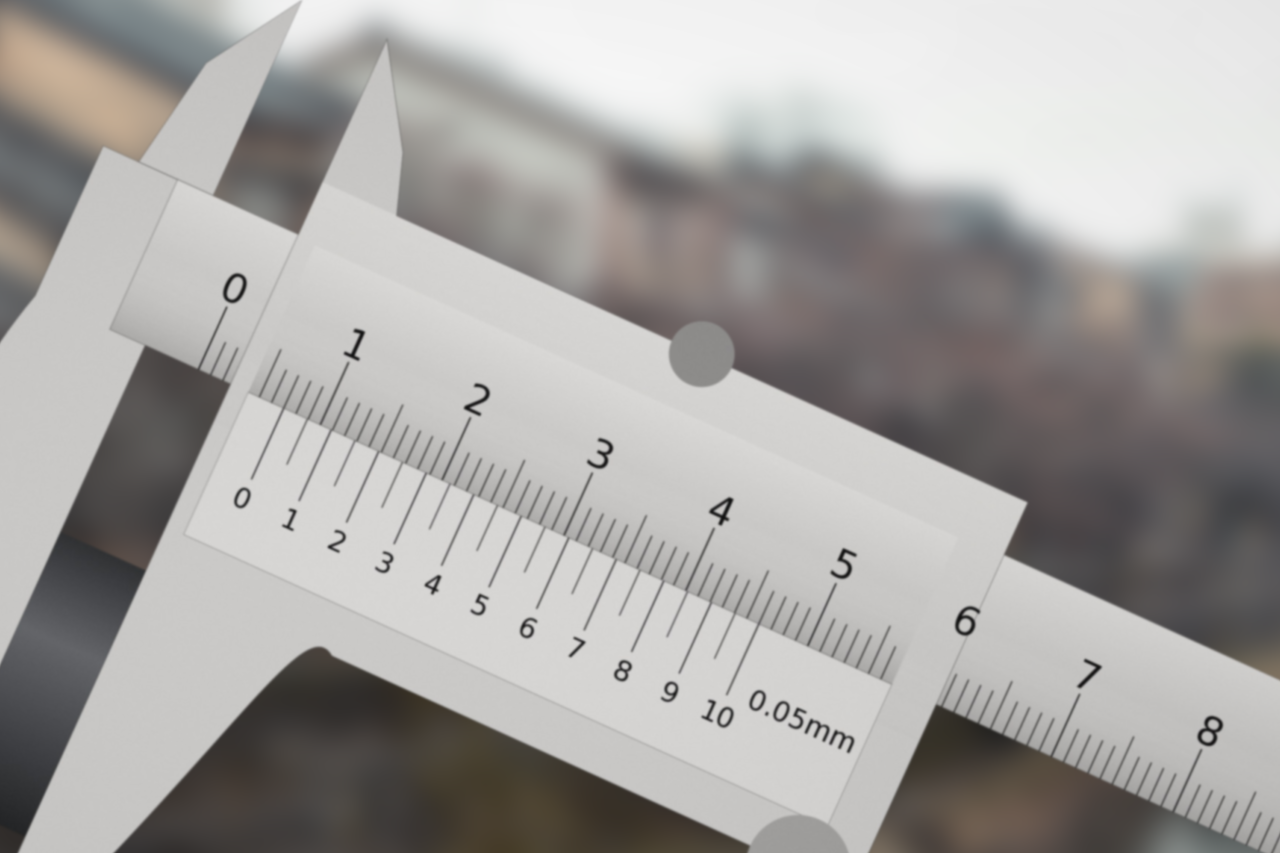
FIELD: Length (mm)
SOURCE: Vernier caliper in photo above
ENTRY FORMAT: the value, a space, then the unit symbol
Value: 7.0 mm
